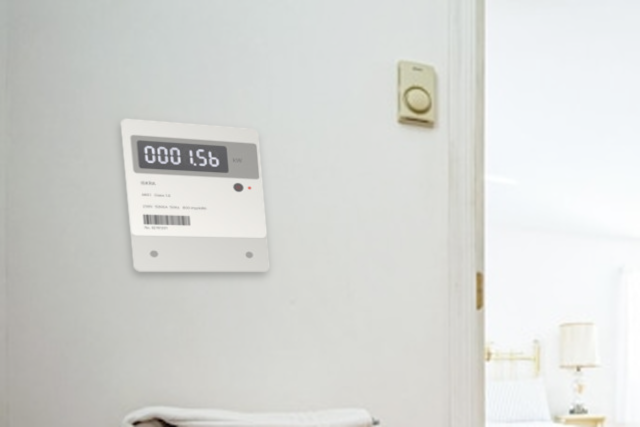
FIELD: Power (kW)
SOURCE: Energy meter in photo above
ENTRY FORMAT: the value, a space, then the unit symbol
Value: 1.56 kW
